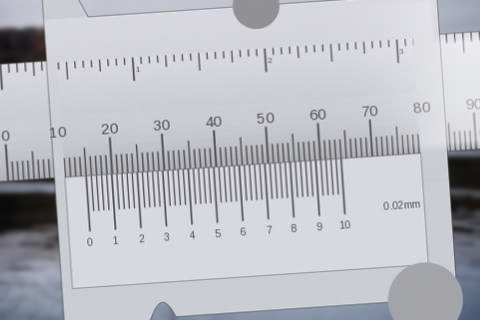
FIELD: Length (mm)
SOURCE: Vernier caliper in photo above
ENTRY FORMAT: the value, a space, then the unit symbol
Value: 15.0 mm
